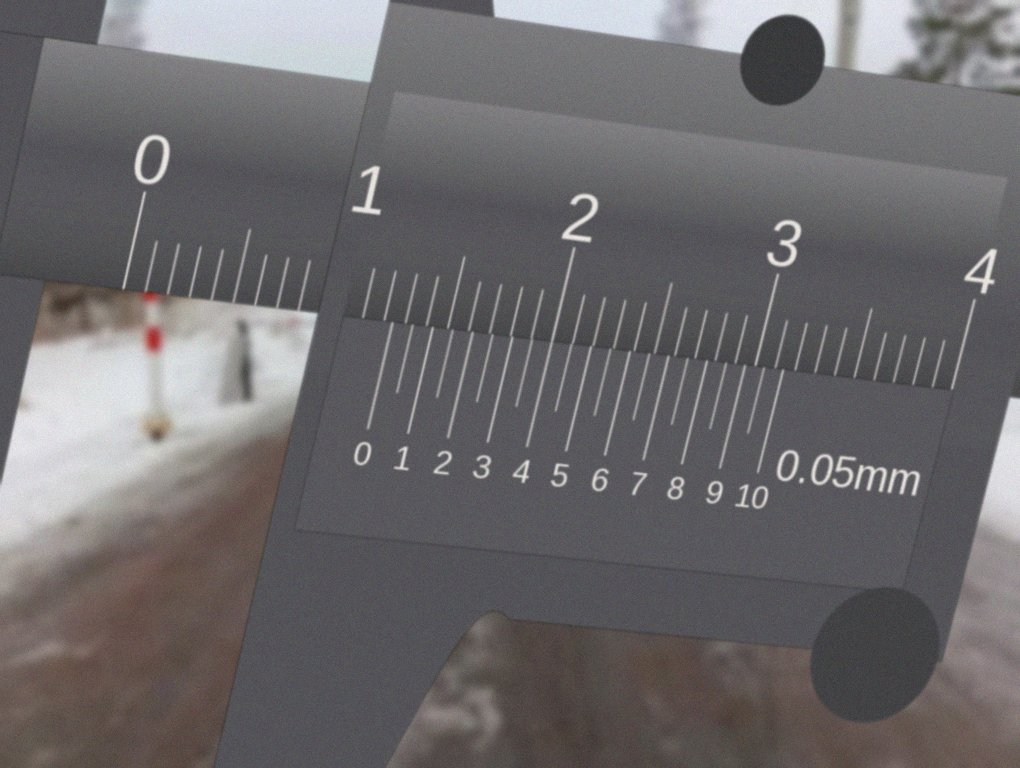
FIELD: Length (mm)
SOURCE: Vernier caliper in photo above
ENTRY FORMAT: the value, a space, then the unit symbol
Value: 12.4 mm
